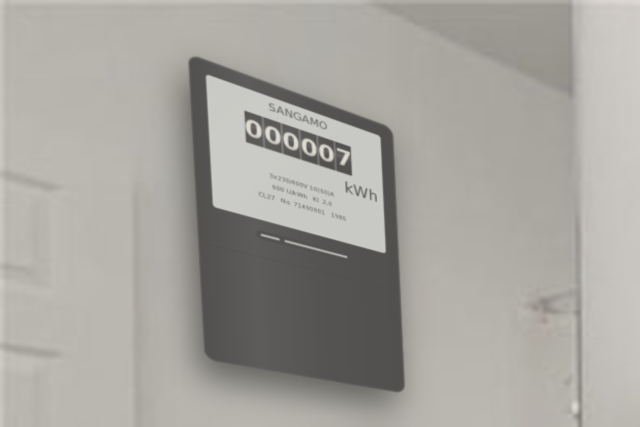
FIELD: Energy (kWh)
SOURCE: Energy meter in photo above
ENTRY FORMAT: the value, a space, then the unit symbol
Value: 7 kWh
